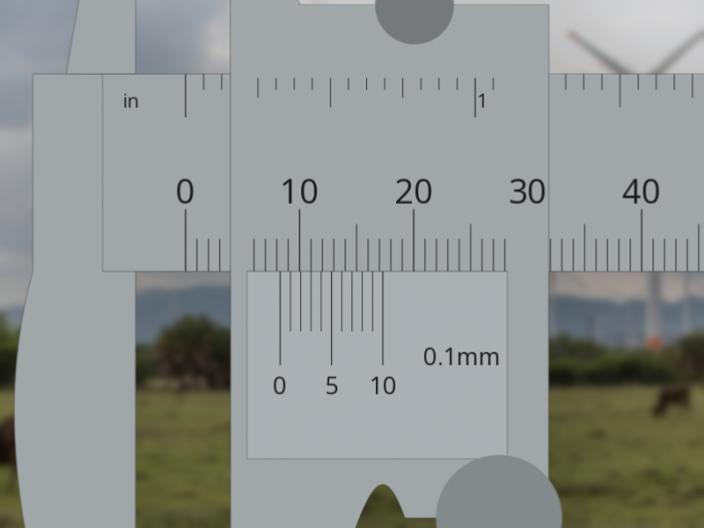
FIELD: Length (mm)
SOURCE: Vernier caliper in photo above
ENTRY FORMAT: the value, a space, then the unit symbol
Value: 8.3 mm
